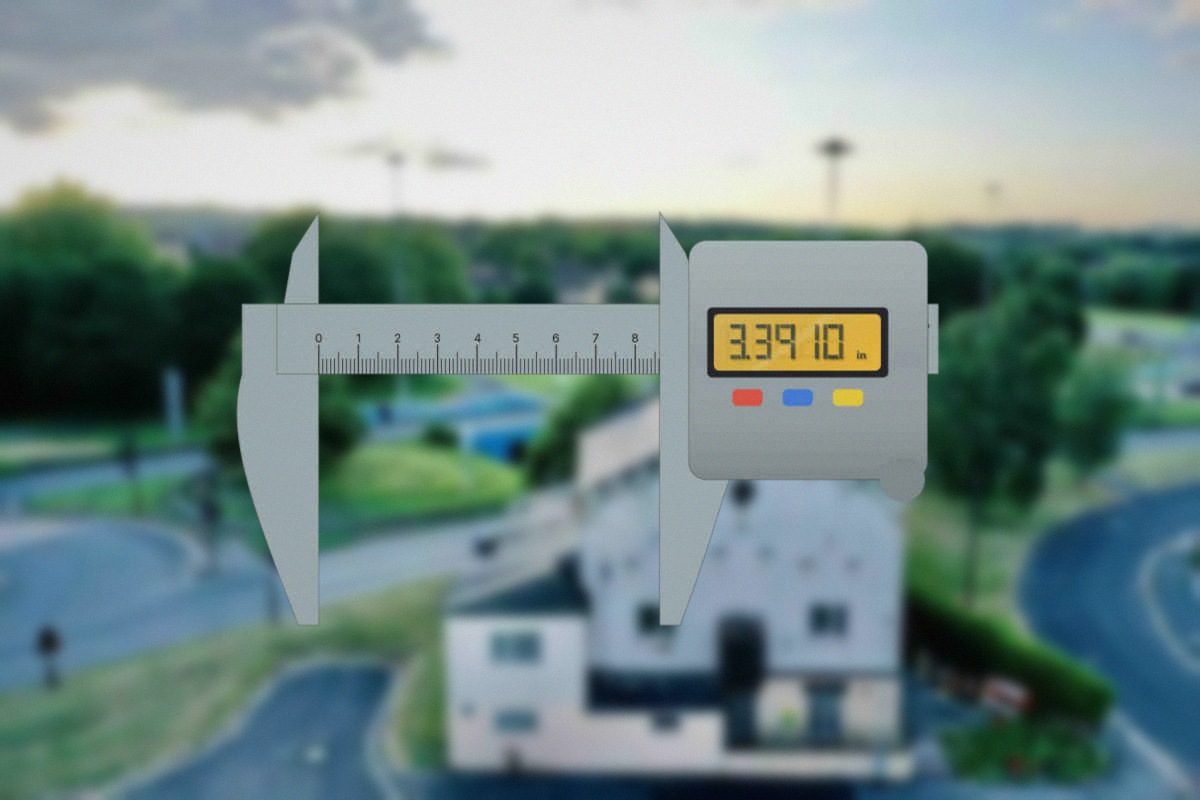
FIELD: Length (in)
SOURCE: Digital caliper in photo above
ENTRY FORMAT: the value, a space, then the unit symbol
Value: 3.3910 in
